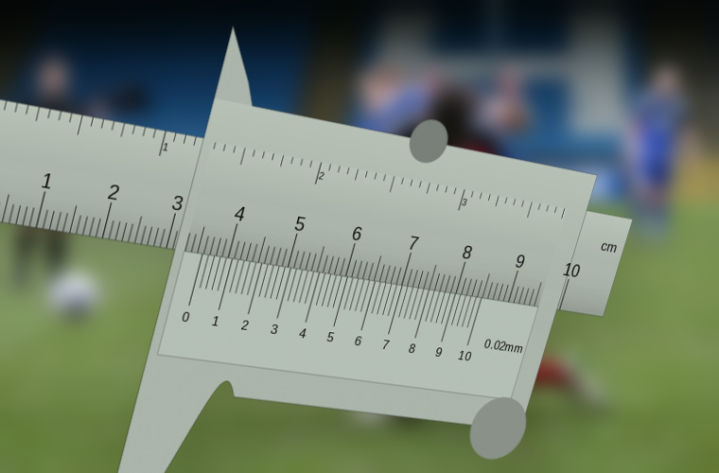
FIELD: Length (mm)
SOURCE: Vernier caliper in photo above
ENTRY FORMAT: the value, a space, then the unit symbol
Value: 35.8 mm
